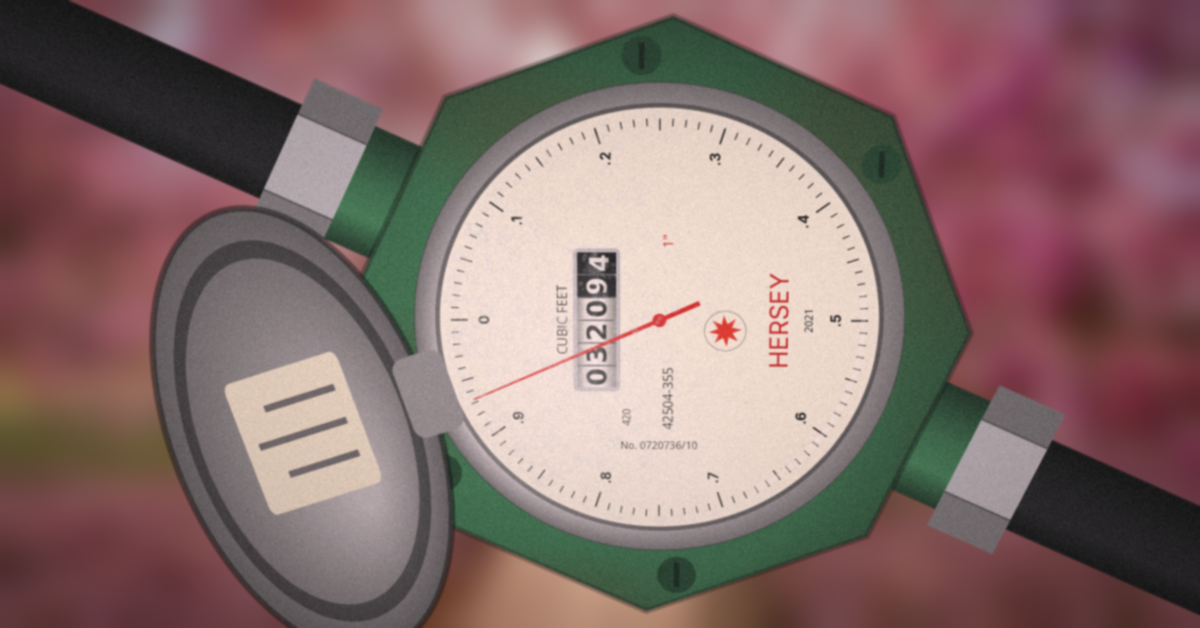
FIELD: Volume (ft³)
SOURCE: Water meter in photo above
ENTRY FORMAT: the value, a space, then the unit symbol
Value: 32093.93 ft³
